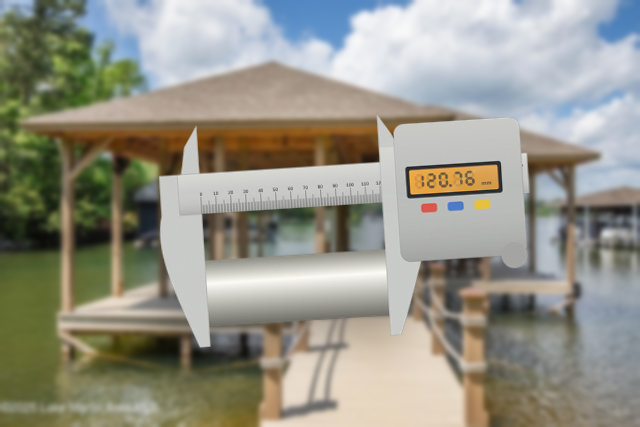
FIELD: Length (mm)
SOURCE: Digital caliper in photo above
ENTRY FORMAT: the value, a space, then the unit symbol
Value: 120.76 mm
